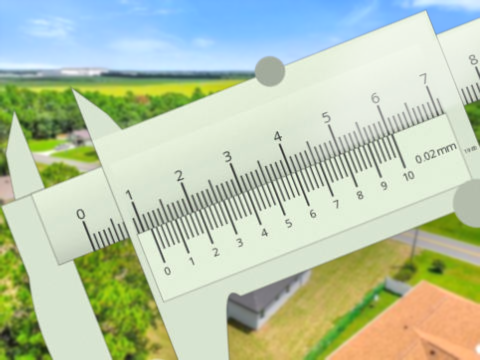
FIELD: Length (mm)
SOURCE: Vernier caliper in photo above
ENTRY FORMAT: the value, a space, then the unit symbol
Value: 11.5 mm
